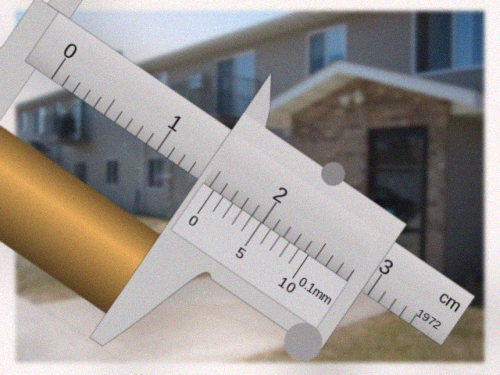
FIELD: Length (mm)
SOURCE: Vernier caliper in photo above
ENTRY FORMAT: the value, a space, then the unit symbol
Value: 15.4 mm
